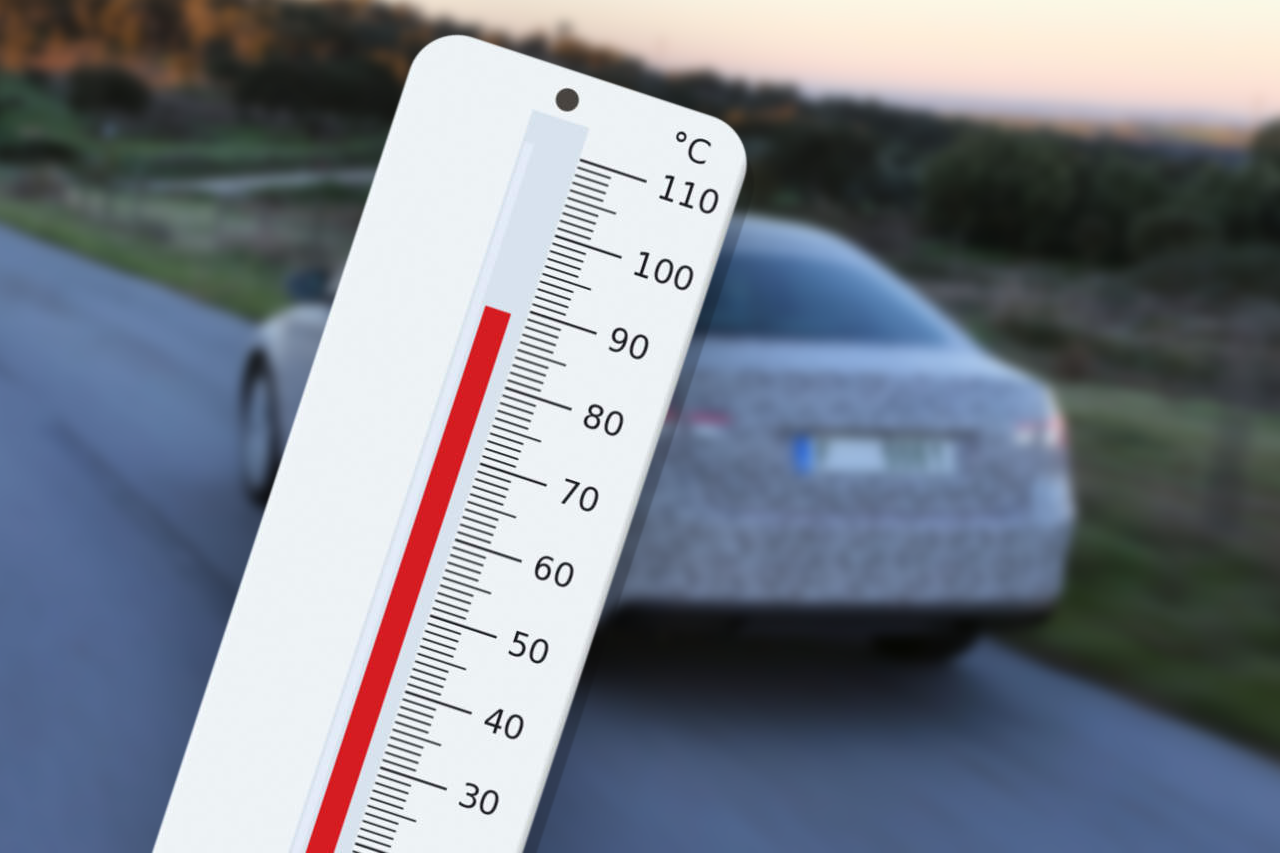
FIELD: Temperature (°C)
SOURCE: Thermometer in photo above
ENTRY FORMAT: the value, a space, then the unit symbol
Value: 89 °C
